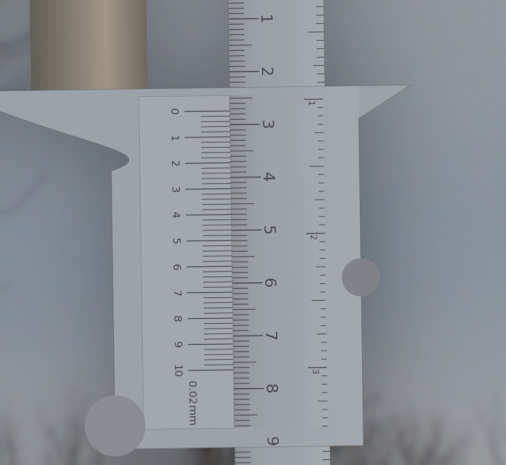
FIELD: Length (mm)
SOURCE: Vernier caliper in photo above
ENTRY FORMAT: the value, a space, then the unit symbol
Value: 27.4 mm
